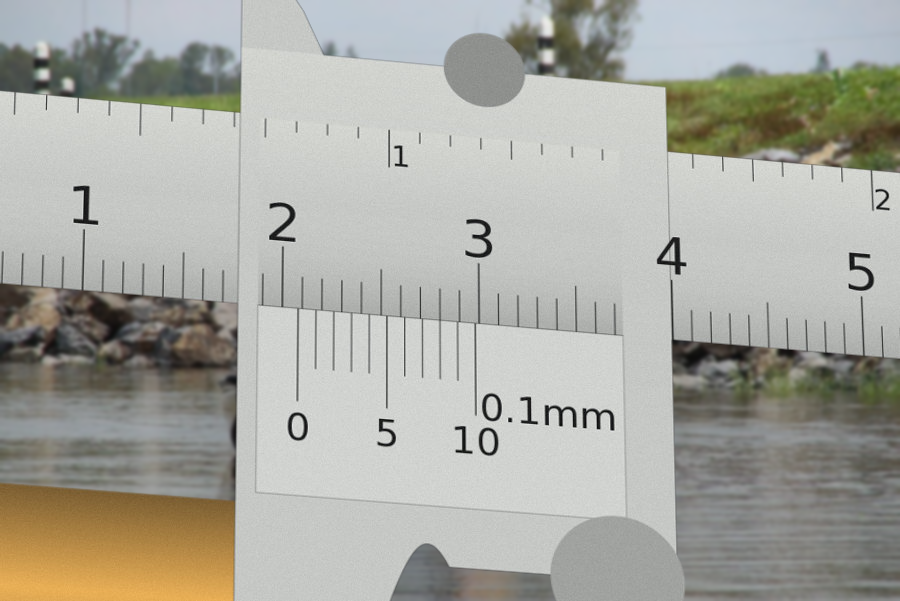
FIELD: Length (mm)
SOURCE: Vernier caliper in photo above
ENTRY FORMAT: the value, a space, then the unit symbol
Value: 20.8 mm
